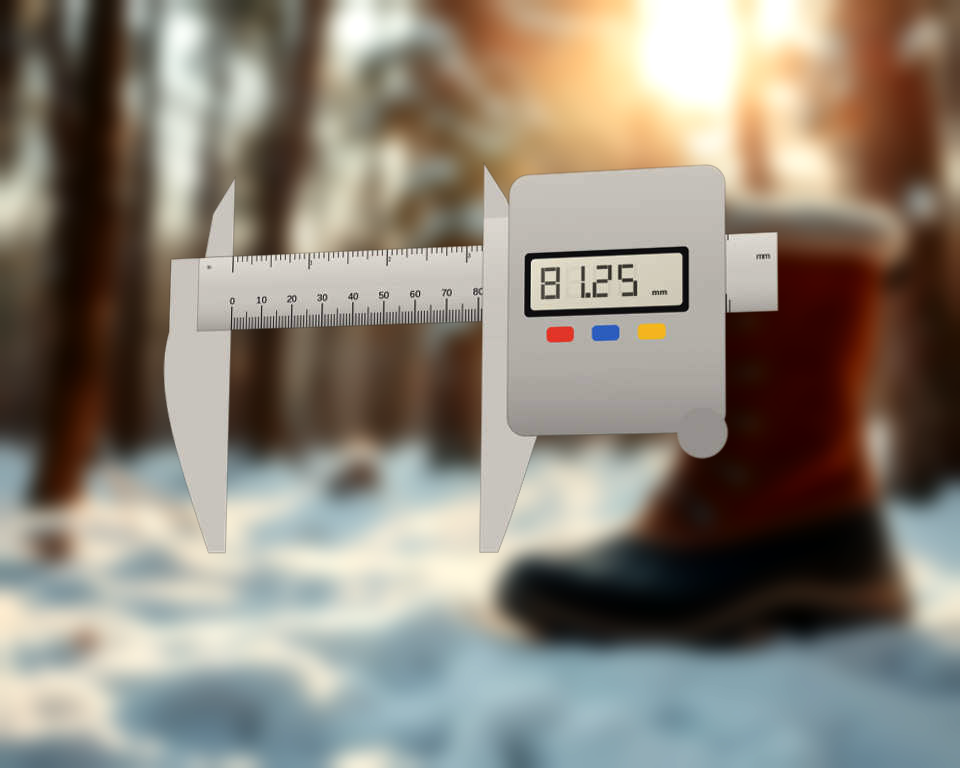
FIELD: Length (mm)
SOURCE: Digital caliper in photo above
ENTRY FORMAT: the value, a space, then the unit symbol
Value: 81.25 mm
